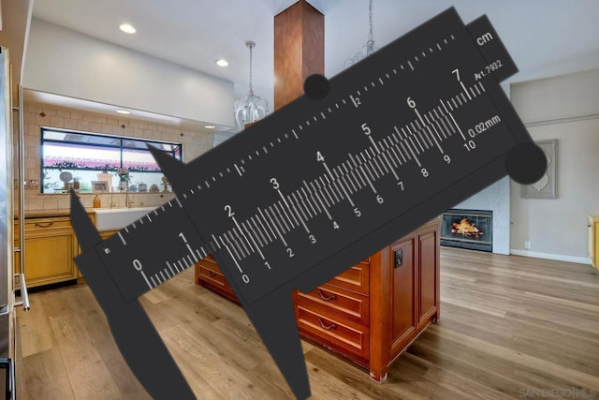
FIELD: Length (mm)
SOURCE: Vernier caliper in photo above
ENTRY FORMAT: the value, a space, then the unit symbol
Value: 16.2 mm
